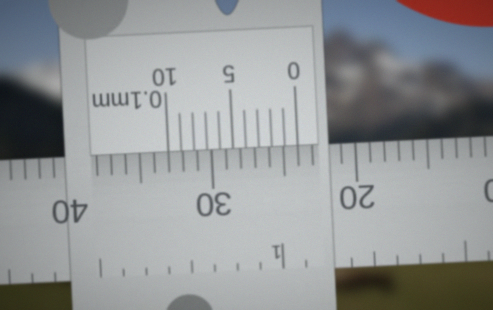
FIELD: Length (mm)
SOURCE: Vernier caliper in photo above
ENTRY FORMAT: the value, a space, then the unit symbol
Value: 24.0 mm
